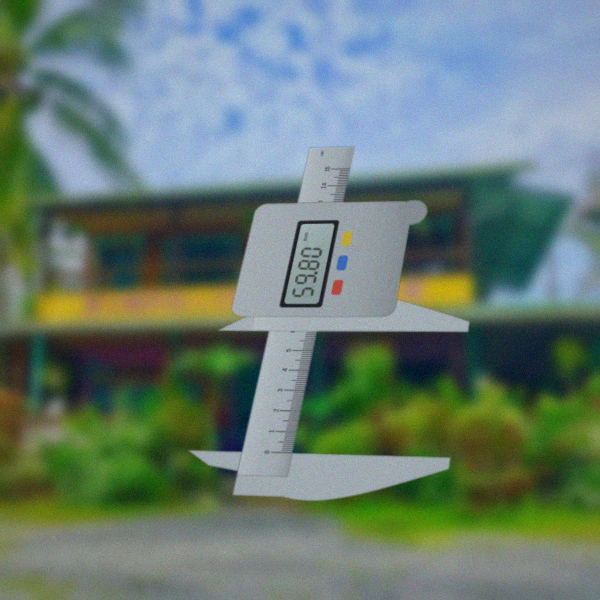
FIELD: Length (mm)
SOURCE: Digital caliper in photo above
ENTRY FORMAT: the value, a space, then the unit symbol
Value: 59.80 mm
